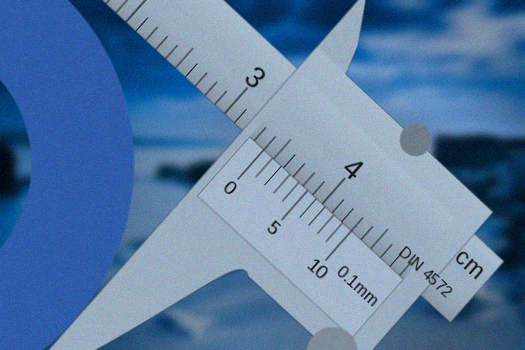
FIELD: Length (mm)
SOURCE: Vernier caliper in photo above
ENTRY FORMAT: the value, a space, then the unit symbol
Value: 34.0 mm
